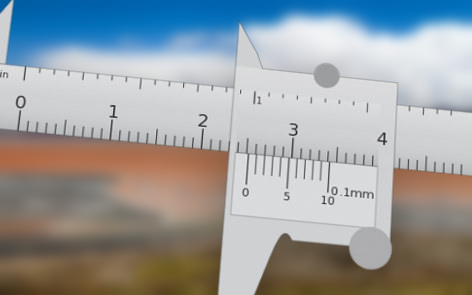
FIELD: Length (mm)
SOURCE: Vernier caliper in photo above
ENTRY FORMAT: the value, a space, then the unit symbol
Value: 25.2 mm
